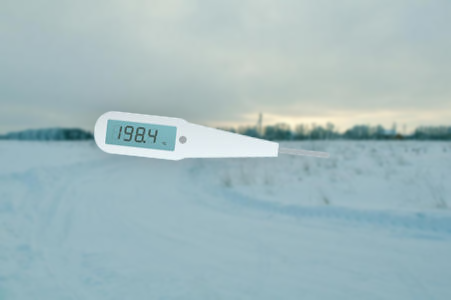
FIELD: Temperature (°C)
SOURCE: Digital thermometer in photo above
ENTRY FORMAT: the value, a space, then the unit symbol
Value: 198.4 °C
